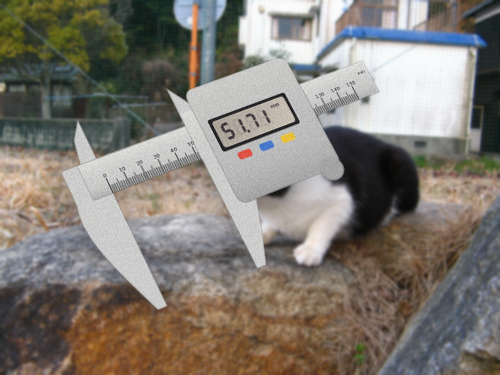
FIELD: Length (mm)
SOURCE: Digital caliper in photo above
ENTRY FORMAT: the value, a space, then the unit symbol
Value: 51.71 mm
